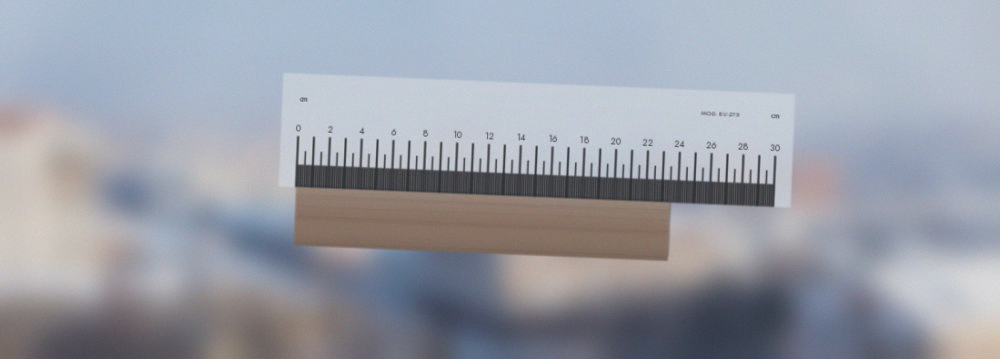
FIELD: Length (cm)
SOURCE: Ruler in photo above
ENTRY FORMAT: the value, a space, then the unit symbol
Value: 23.5 cm
